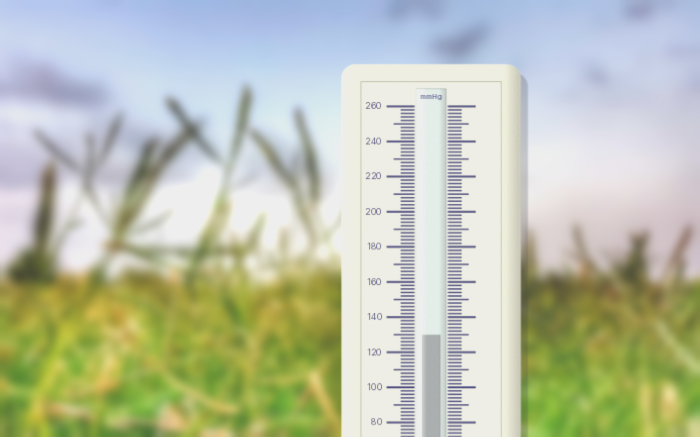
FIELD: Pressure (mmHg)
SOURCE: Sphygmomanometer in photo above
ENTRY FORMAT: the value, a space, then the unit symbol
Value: 130 mmHg
